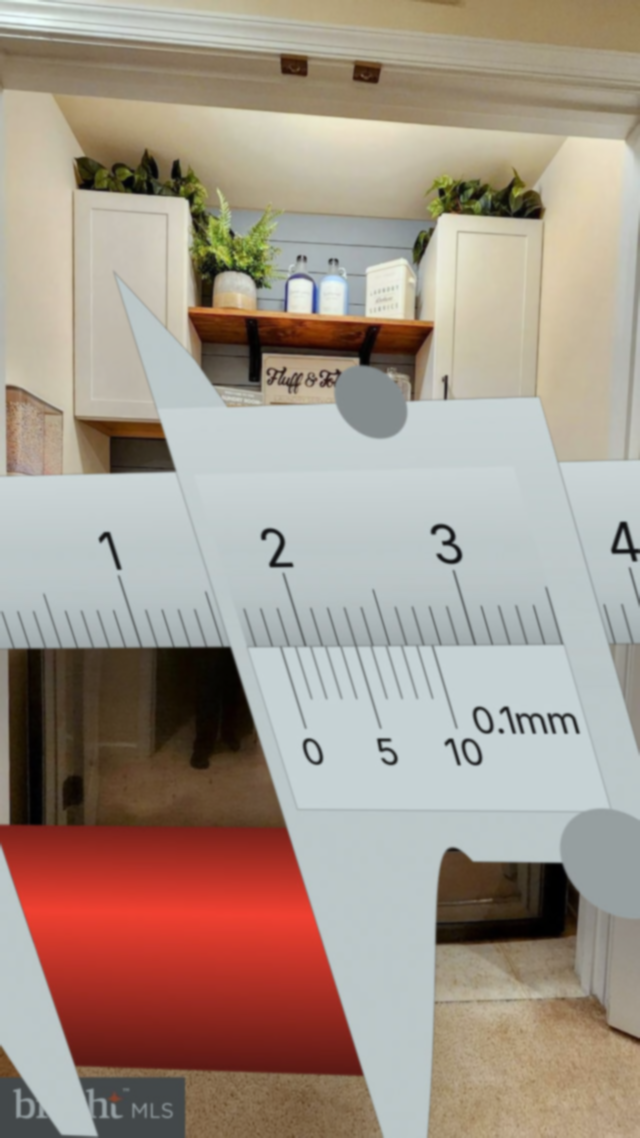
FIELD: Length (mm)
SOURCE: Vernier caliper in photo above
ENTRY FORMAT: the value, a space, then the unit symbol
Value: 18.5 mm
